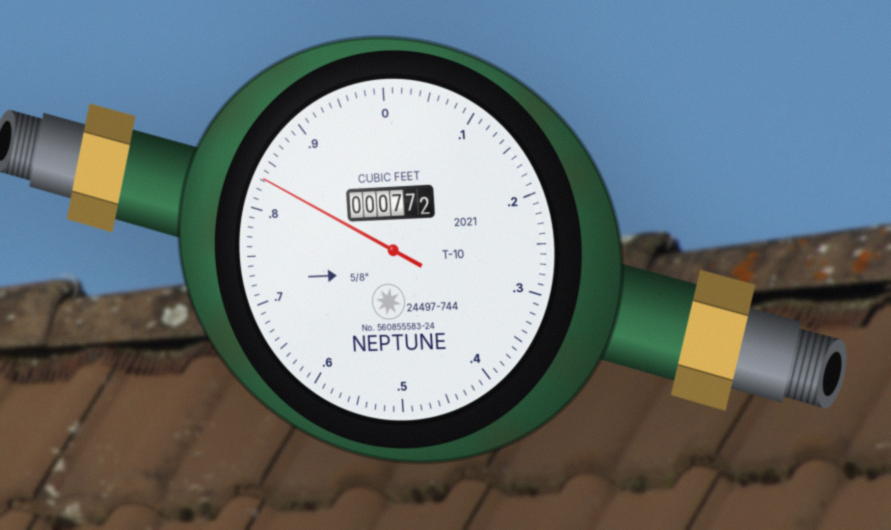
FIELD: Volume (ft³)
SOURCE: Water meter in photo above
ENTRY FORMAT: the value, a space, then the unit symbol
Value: 771.83 ft³
